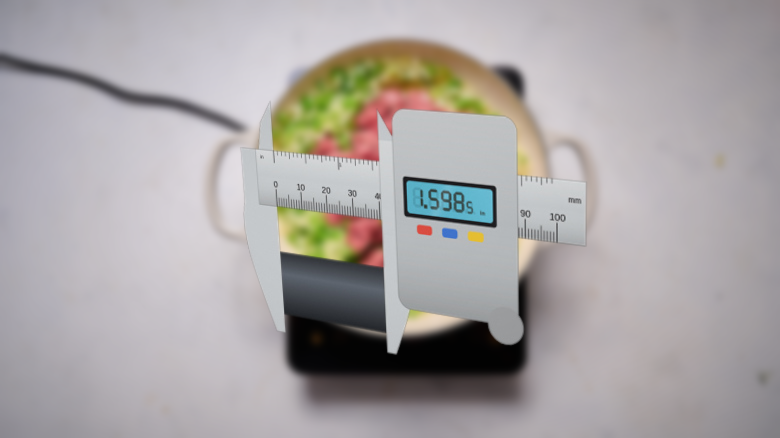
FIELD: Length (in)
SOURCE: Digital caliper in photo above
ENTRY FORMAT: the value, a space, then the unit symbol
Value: 1.5985 in
